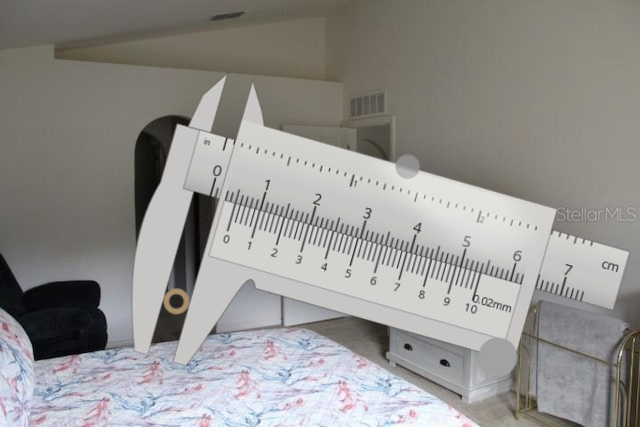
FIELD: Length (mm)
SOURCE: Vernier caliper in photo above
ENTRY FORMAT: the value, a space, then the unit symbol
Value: 5.0 mm
